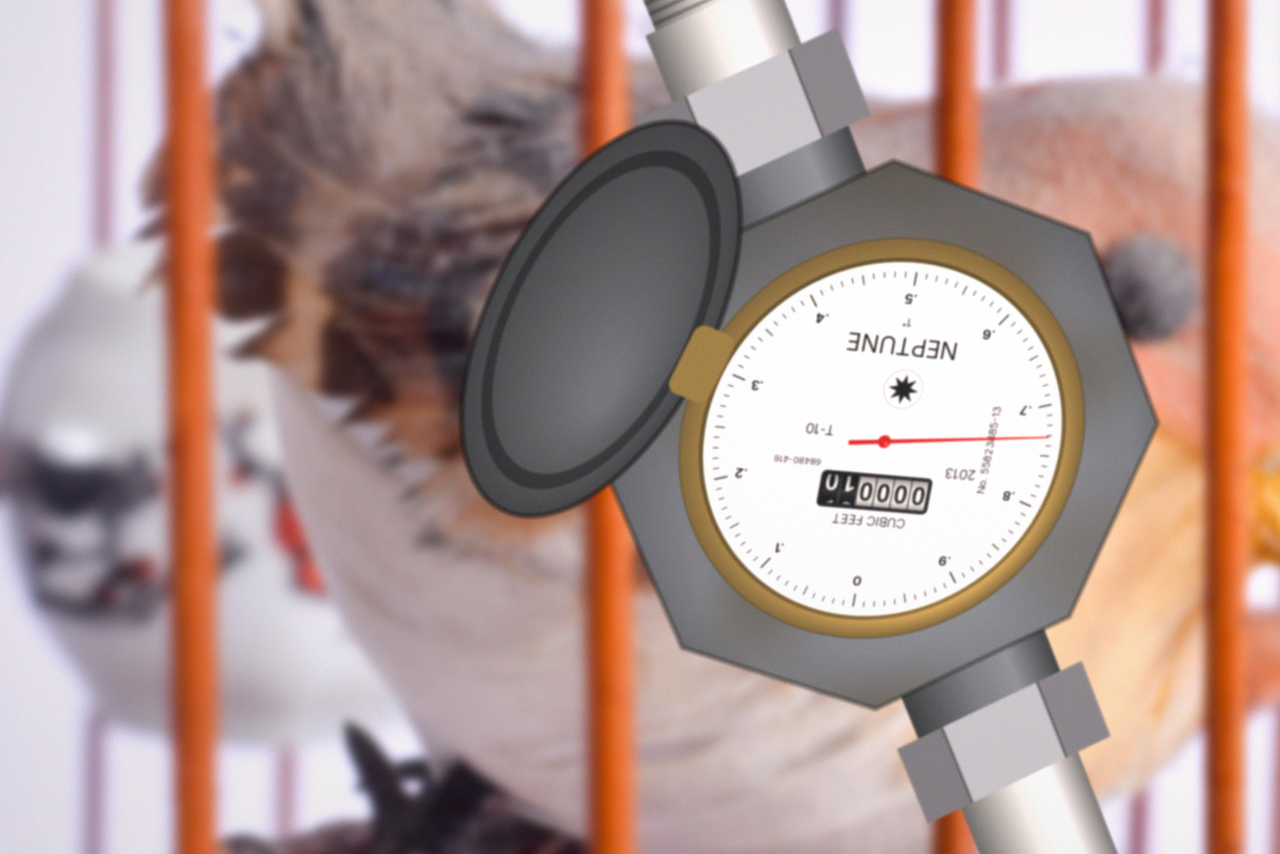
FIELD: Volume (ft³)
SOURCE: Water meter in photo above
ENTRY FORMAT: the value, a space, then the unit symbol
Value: 9.73 ft³
